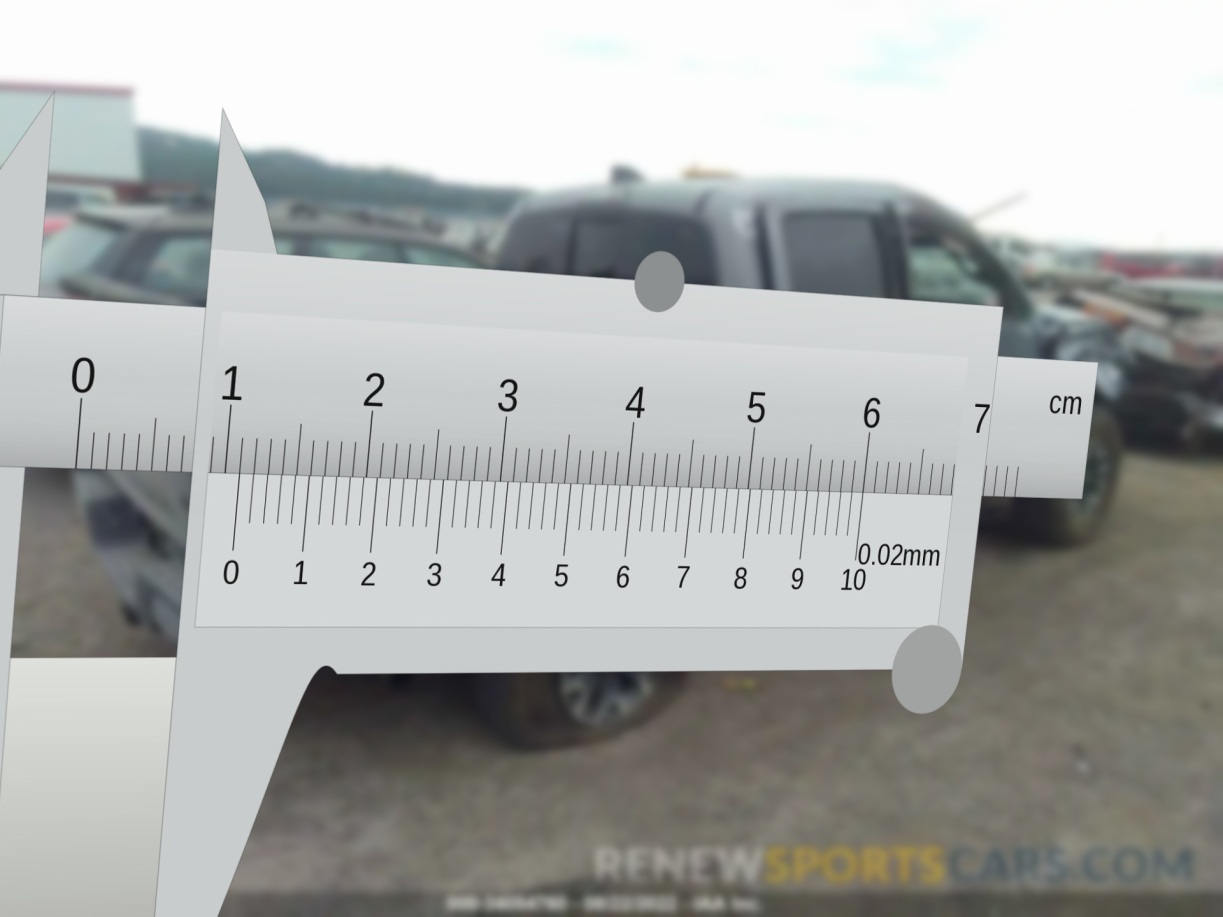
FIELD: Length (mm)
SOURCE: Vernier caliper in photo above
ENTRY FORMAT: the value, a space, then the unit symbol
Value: 11.0 mm
